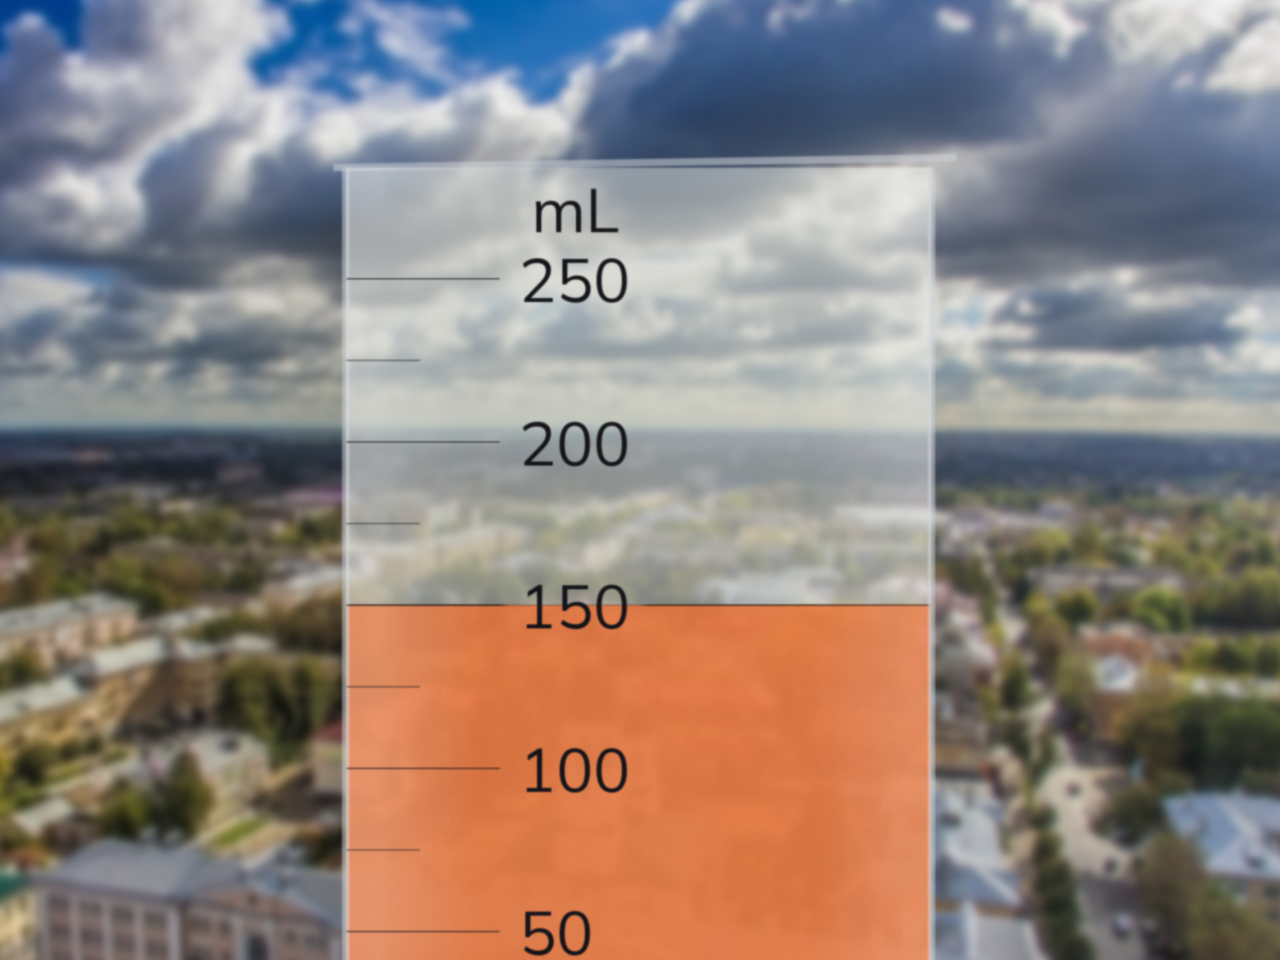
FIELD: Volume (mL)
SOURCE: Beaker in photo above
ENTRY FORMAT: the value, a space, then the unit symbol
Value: 150 mL
